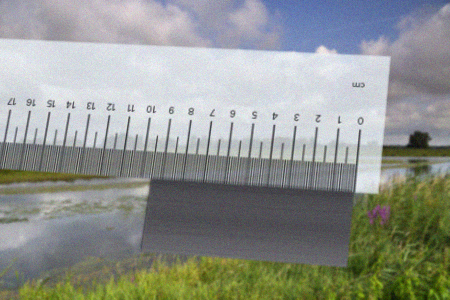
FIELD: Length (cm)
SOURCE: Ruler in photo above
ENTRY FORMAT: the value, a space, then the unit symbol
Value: 9.5 cm
